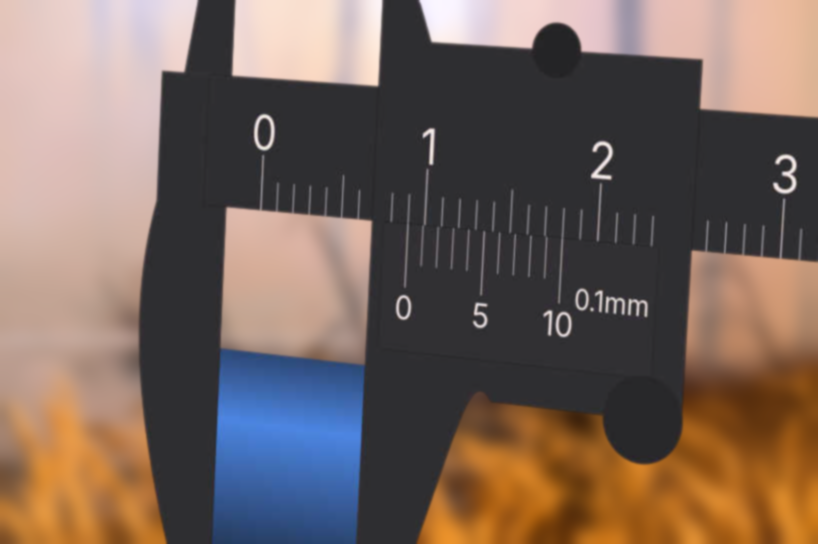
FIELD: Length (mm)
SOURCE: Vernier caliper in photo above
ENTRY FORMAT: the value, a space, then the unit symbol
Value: 9.0 mm
